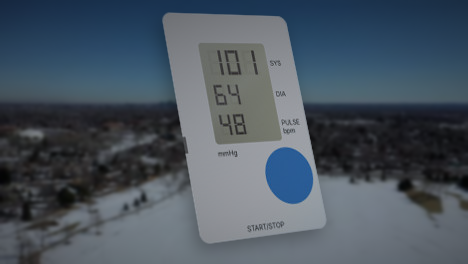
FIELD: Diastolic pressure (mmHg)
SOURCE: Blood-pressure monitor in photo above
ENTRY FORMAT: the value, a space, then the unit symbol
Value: 64 mmHg
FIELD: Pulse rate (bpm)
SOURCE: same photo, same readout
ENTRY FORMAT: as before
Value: 48 bpm
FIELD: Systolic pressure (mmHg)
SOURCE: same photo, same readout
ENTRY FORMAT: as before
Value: 101 mmHg
